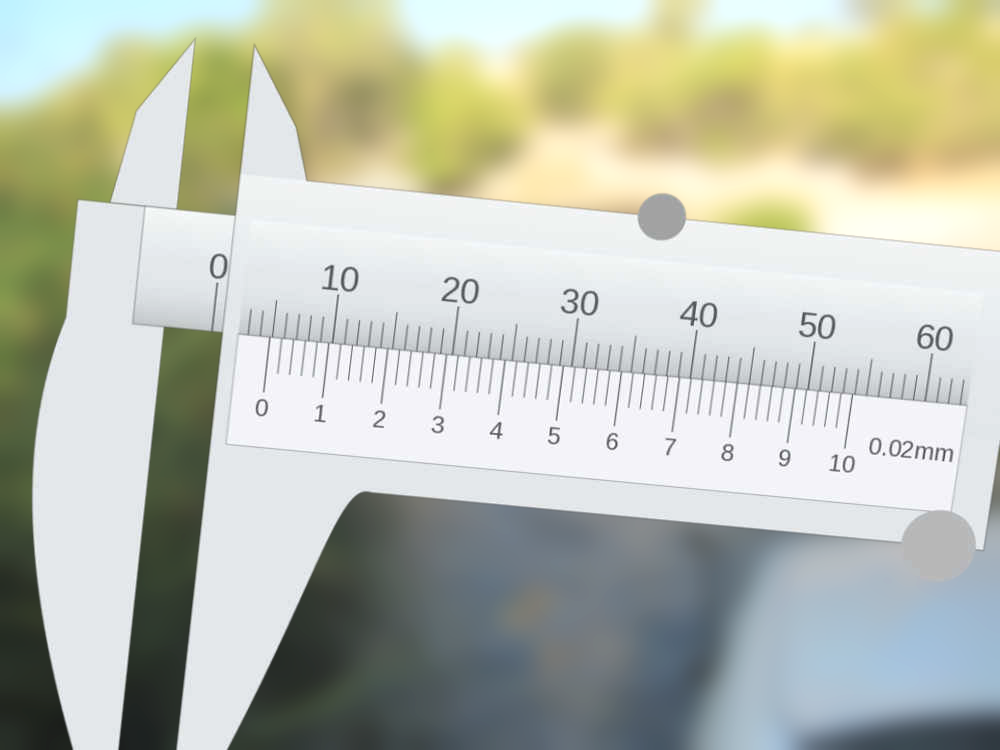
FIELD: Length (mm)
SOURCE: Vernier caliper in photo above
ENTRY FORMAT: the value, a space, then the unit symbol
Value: 4.8 mm
